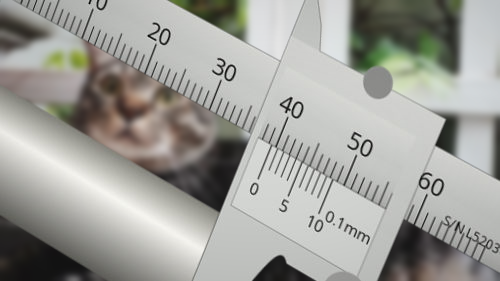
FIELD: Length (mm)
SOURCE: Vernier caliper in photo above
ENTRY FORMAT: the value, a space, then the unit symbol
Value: 39.4 mm
